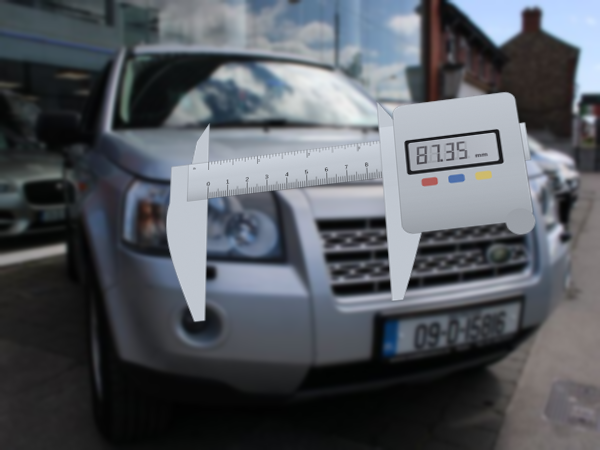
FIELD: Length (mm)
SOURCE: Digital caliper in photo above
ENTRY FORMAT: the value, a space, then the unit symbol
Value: 87.35 mm
